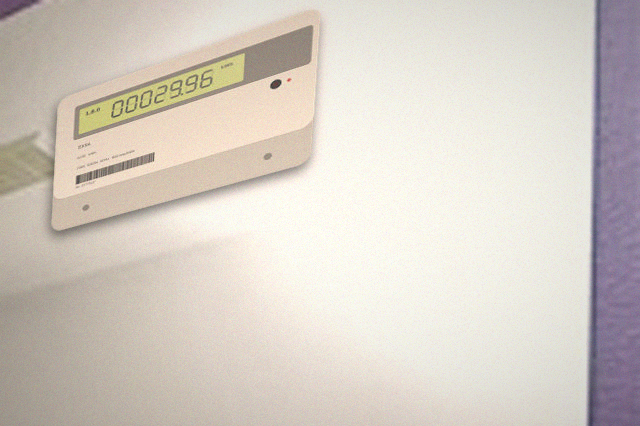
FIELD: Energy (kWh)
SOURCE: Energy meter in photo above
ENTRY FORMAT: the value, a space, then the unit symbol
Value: 29.96 kWh
